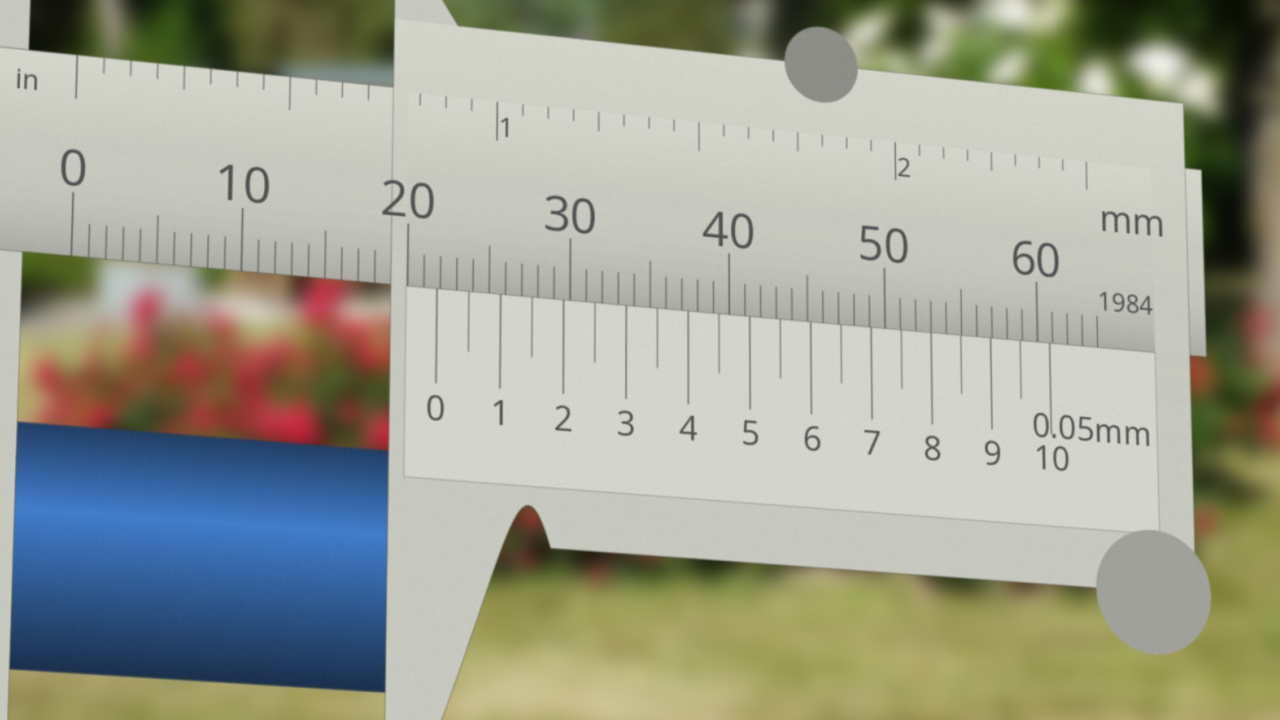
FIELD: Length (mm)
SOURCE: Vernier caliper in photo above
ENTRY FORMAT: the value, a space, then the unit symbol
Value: 21.8 mm
